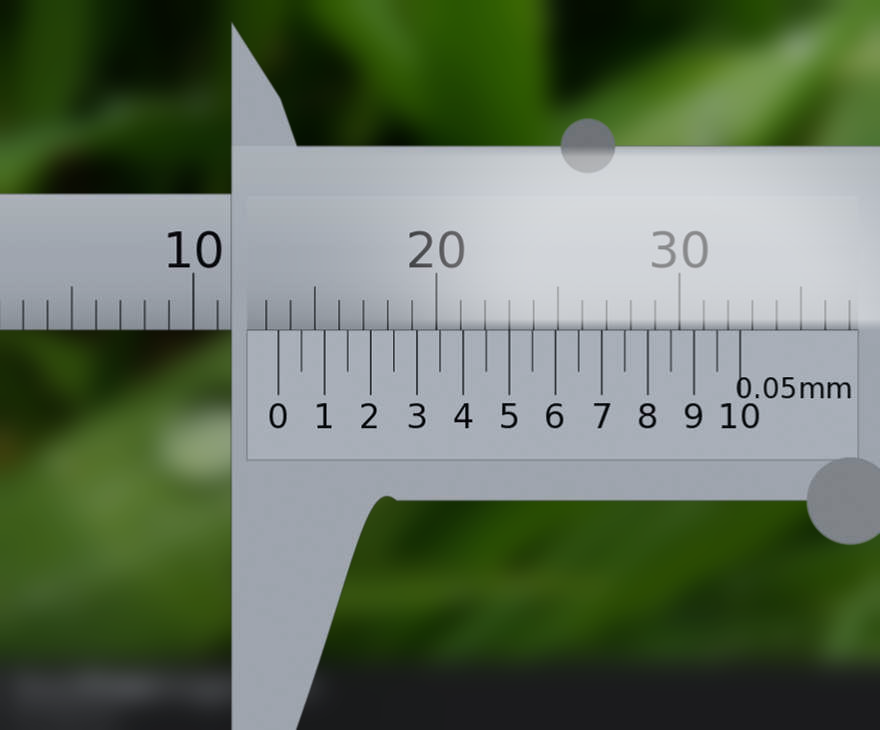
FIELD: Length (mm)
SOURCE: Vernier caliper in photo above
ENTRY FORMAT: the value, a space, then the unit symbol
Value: 13.50 mm
